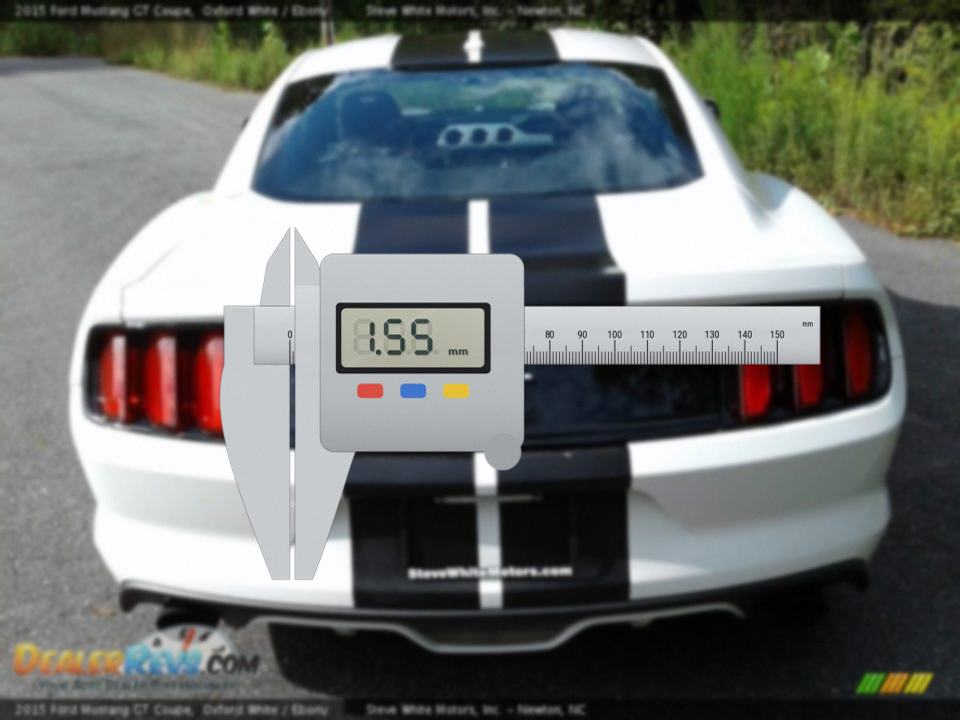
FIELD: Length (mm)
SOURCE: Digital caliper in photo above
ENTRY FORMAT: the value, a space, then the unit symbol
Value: 1.55 mm
